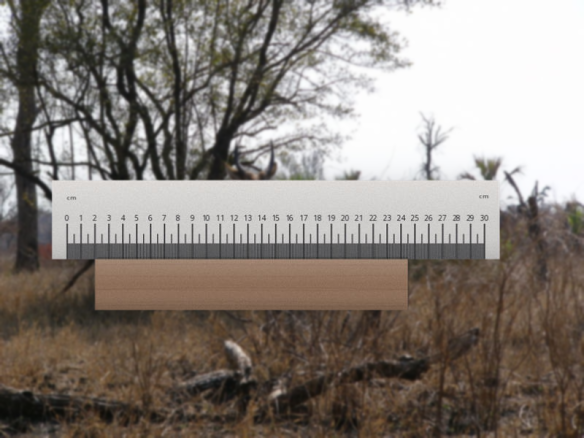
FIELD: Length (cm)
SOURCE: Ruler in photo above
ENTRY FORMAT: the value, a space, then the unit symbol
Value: 22.5 cm
